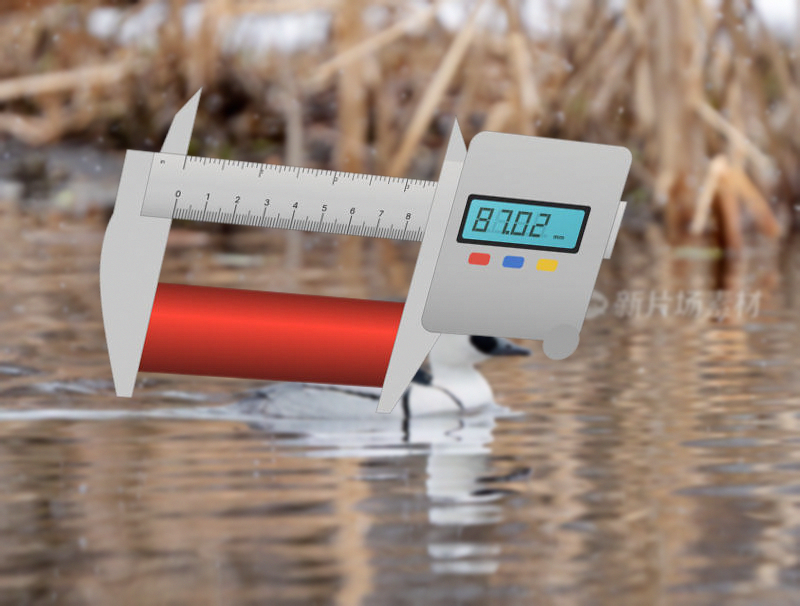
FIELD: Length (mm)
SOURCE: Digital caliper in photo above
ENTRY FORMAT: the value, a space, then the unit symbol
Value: 87.02 mm
